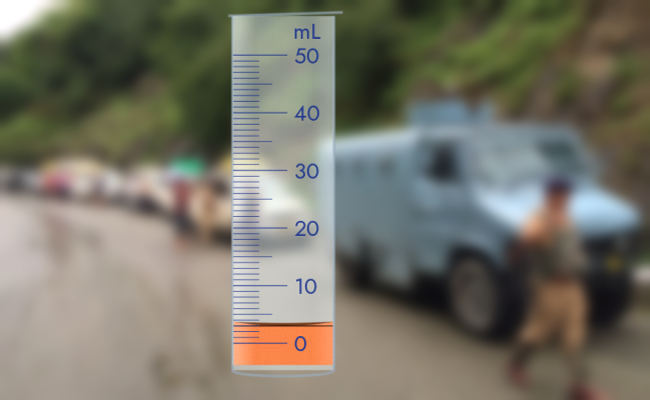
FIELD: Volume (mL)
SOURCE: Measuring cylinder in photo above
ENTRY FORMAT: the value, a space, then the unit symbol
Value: 3 mL
